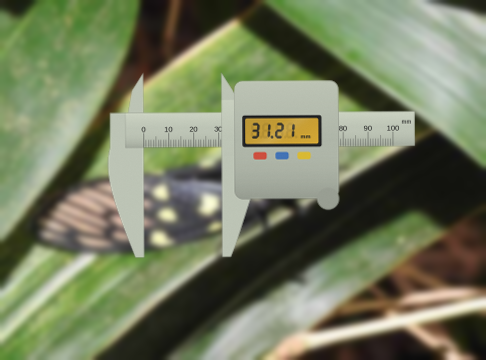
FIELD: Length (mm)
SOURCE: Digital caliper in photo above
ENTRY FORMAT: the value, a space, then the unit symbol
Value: 31.21 mm
